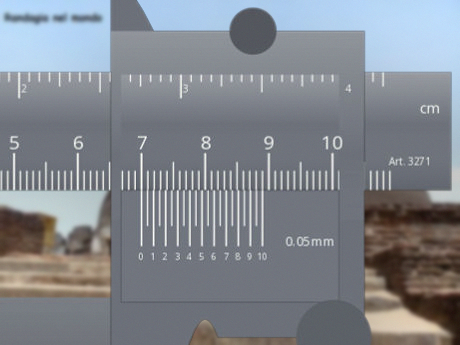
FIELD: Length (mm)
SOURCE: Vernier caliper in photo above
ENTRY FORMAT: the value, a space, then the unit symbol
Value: 70.0 mm
